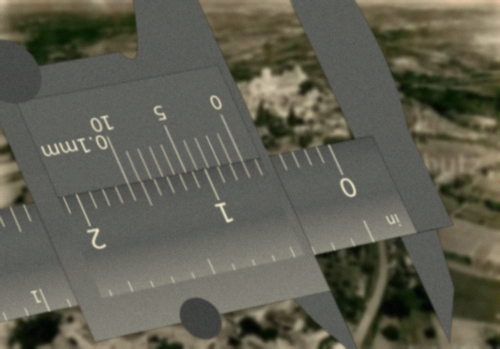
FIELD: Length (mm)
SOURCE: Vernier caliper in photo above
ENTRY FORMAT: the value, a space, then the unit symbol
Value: 7.0 mm
